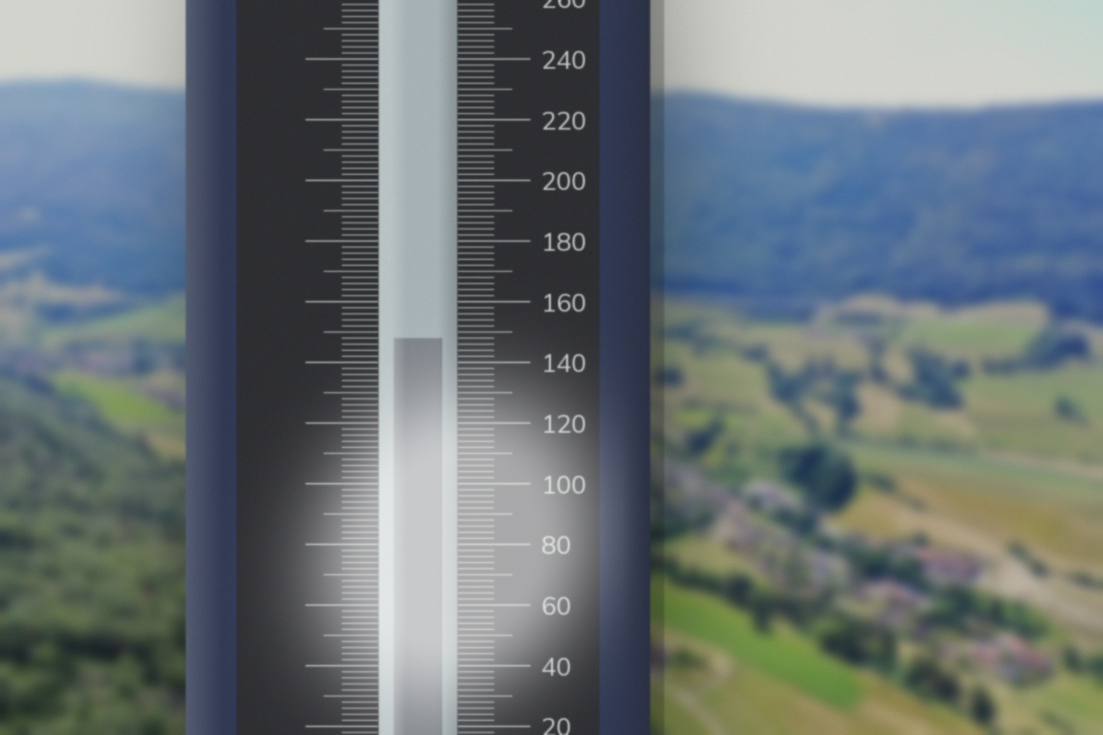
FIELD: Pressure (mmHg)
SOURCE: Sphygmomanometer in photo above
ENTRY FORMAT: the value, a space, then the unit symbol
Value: 148 mmHg
